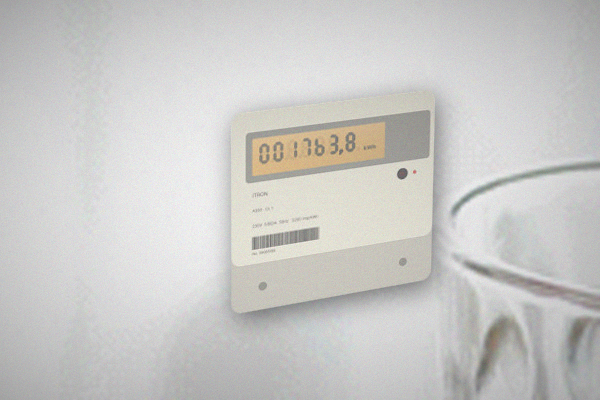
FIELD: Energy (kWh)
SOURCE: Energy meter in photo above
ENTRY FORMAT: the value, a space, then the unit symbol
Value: 1763.8 kWh
